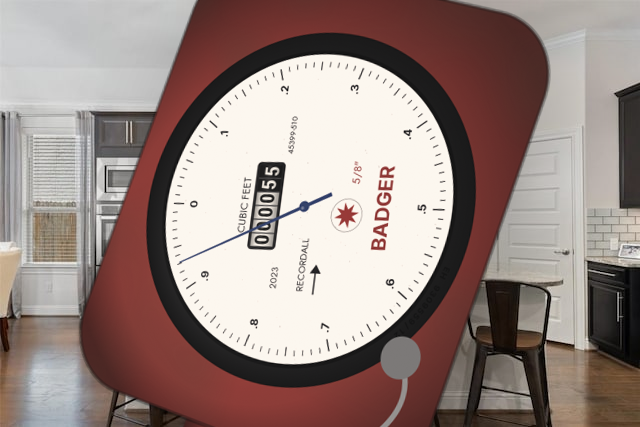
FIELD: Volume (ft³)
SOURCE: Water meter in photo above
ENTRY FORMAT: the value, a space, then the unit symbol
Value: 54.93 ft³
